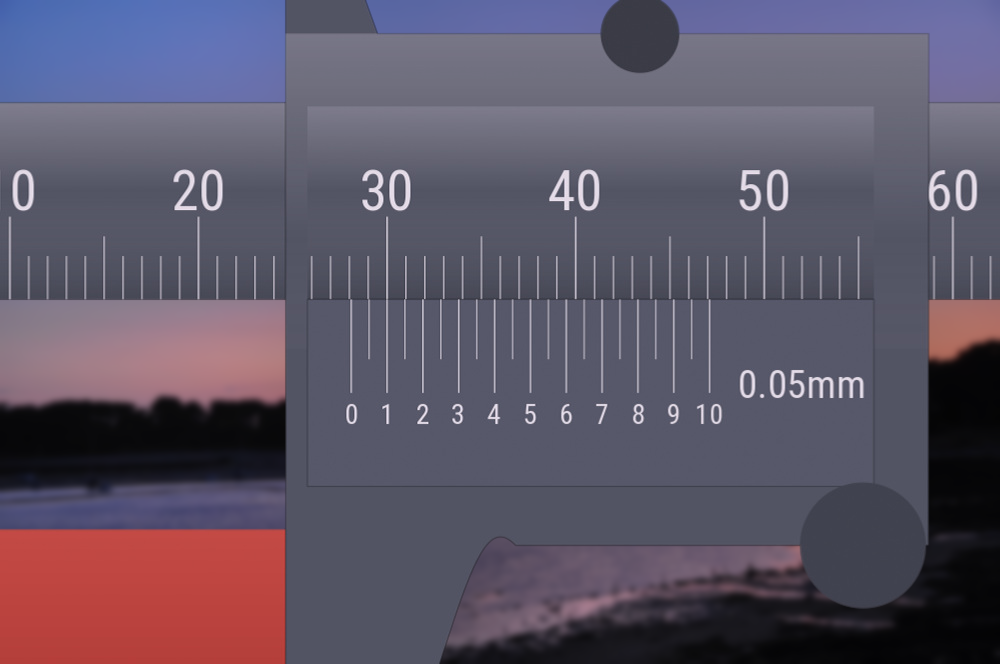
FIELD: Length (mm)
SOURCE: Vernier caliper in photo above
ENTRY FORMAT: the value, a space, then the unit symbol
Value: 28.1 mm
